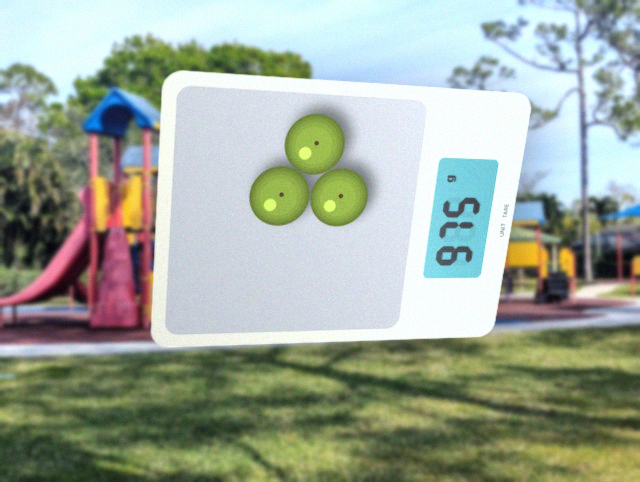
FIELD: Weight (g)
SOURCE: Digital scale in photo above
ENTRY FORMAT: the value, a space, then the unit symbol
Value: 975 g
